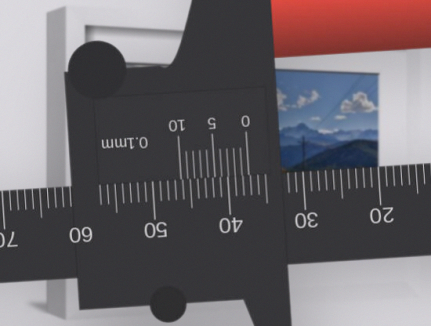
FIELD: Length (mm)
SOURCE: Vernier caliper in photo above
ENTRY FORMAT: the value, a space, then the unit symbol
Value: 37.2 mm
